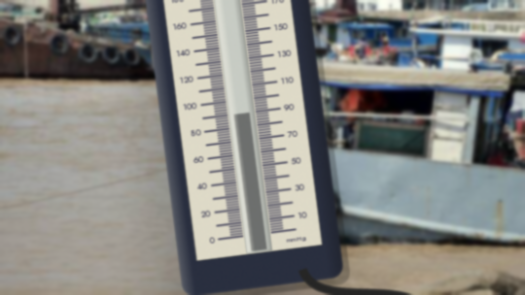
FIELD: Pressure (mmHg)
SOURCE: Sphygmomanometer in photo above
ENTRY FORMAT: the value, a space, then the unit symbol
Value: 90 mmHg
